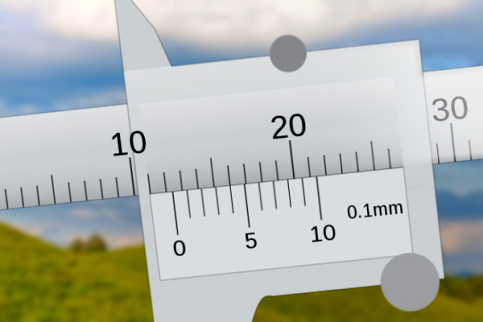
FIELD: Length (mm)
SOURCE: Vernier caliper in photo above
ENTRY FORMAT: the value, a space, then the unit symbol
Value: 12.4 mm
